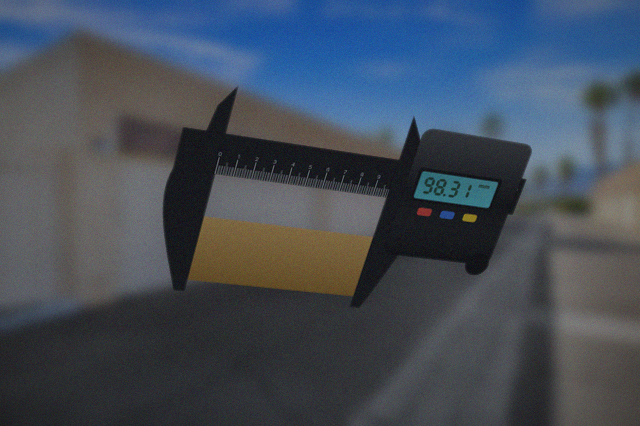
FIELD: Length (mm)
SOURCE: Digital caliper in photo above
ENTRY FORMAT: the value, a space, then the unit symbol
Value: 98.31 mm
